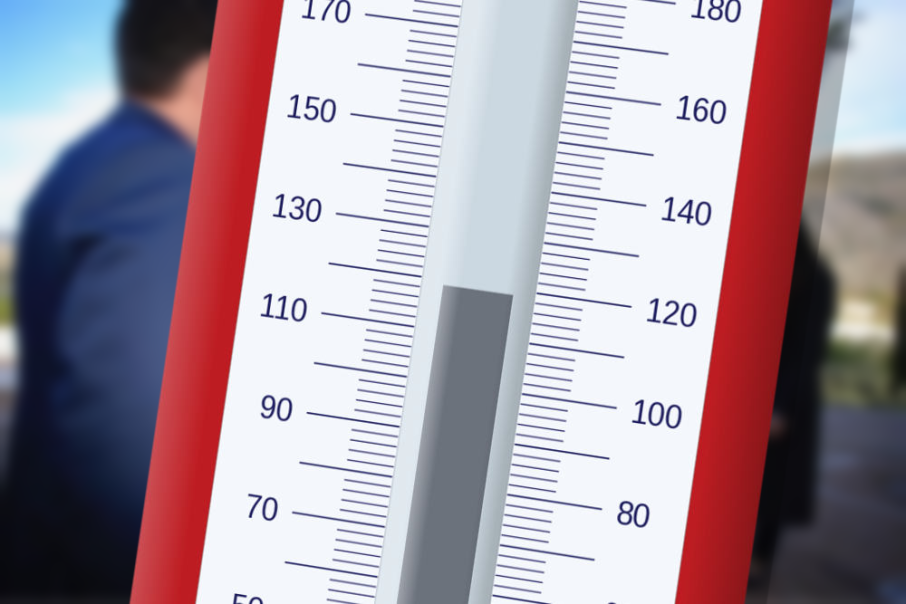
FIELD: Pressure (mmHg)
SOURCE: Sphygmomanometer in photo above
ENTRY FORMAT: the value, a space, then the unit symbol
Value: 119 mmHg
